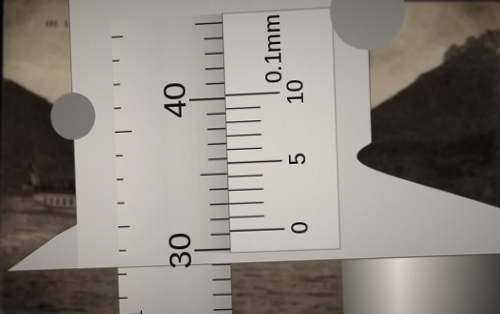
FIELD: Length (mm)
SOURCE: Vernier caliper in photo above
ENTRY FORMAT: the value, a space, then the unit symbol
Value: 31.2 mm
